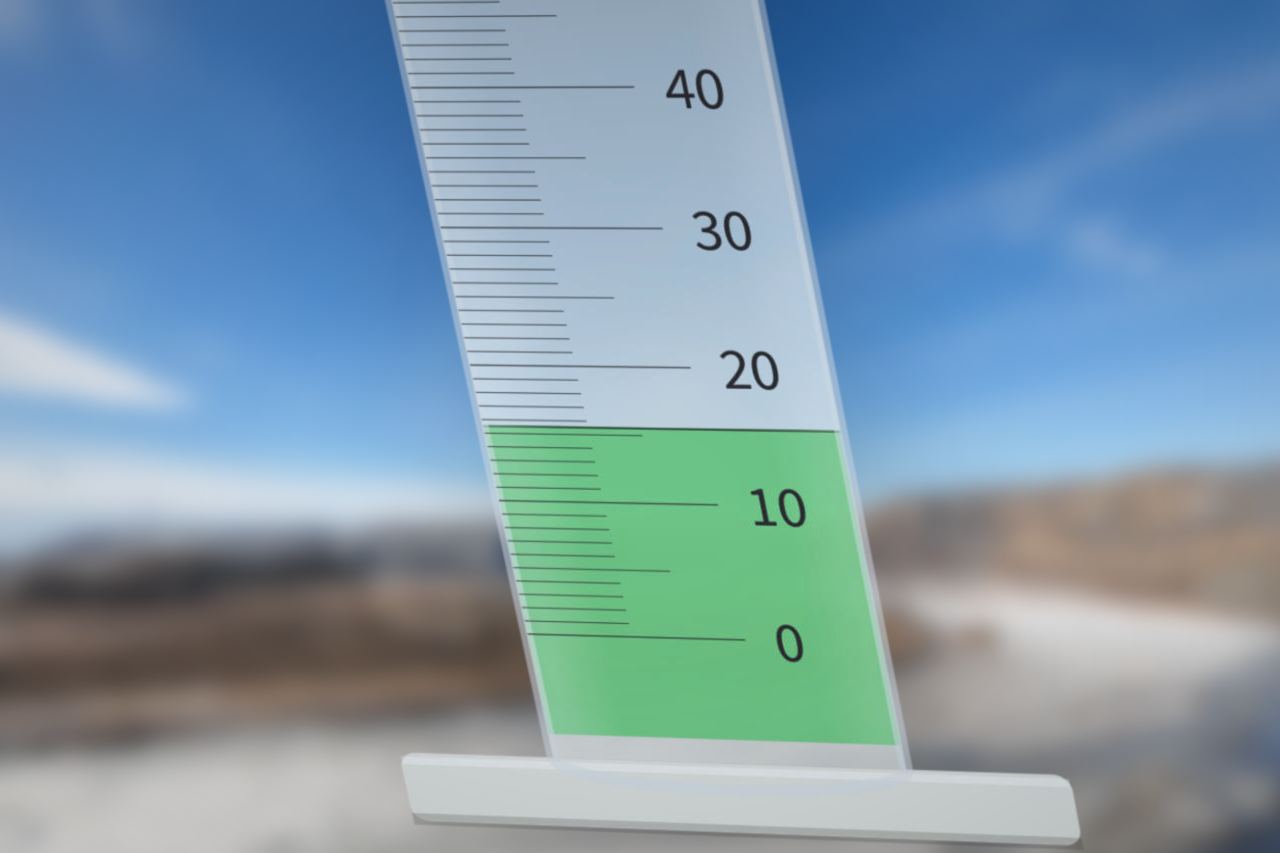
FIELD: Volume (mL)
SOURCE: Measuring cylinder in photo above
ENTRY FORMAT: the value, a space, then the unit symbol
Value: 15.5 mL
